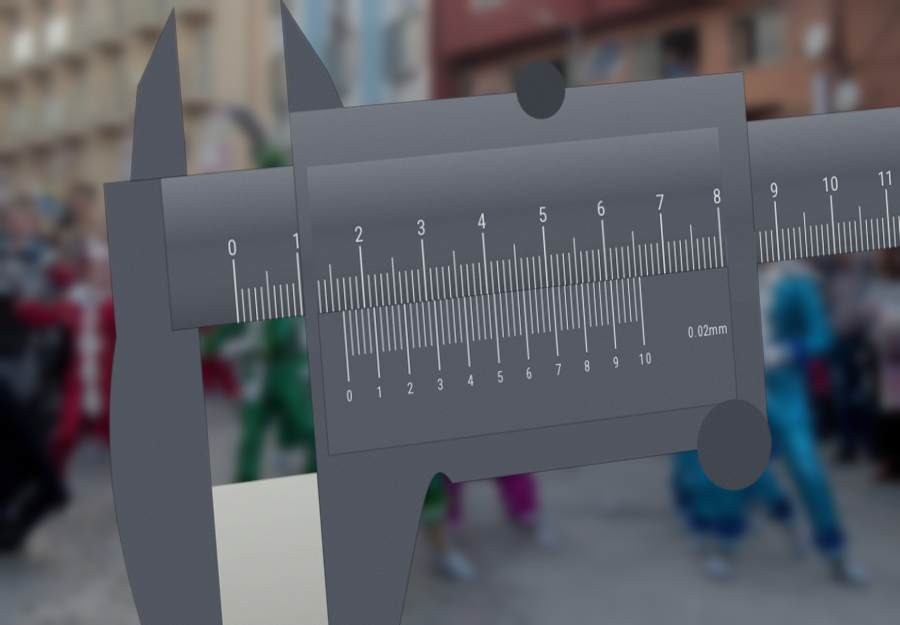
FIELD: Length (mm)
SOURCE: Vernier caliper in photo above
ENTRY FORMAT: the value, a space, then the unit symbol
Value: 16.6 mm
